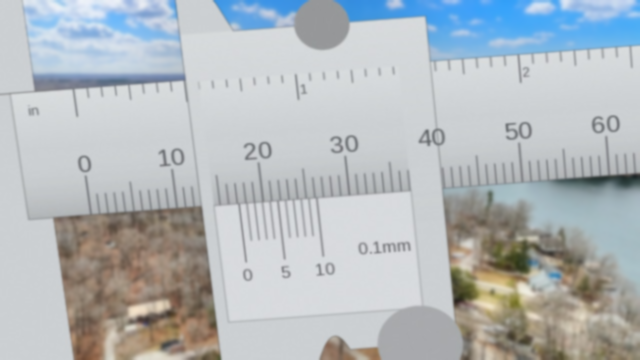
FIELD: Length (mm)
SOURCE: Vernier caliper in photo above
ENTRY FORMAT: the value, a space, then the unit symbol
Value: 17.2 mm
